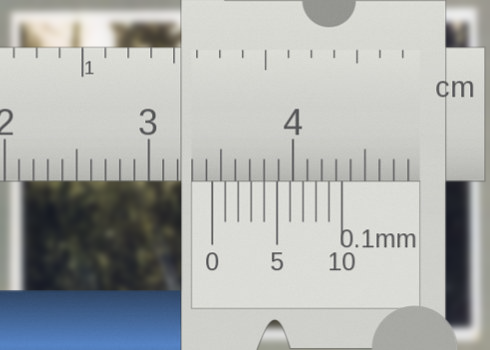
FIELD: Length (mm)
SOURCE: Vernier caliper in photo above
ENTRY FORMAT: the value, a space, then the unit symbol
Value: 34.4 mm
